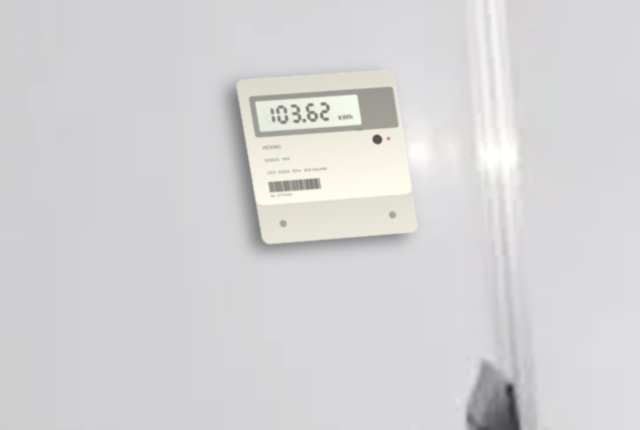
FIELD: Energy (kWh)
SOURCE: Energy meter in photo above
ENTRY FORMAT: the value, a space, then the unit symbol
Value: 103.62 kWh
